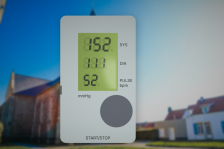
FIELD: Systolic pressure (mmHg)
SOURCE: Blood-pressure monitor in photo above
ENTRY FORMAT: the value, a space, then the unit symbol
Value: 152 mmHg
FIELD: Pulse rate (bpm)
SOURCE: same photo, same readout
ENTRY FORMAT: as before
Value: 52 bpm
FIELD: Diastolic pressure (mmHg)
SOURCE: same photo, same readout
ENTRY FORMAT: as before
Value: 111 mmHg
